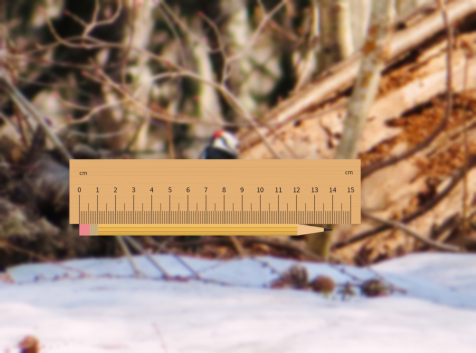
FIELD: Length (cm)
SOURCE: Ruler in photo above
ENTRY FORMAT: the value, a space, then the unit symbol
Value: 14 cm
